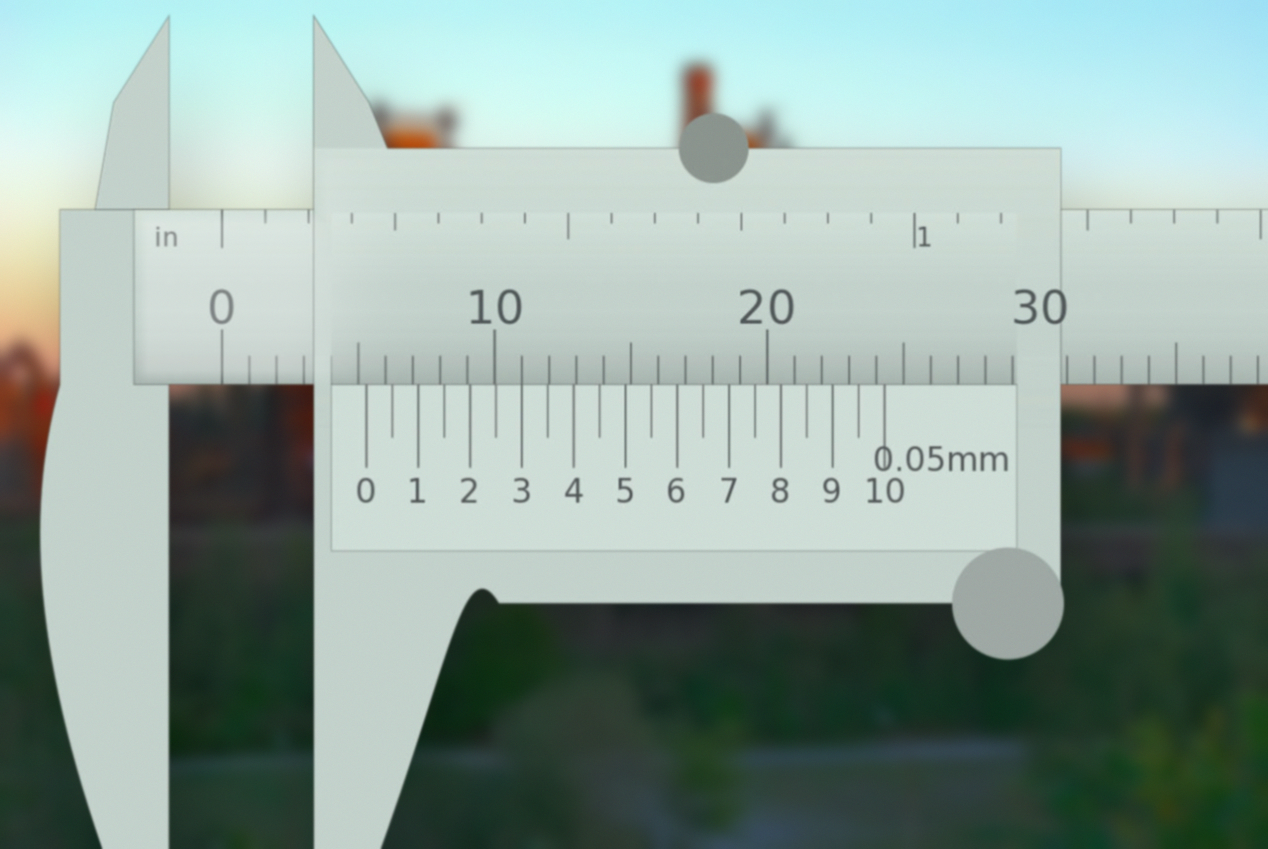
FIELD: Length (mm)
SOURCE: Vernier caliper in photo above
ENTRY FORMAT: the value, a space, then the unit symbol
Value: 5.3 mm
